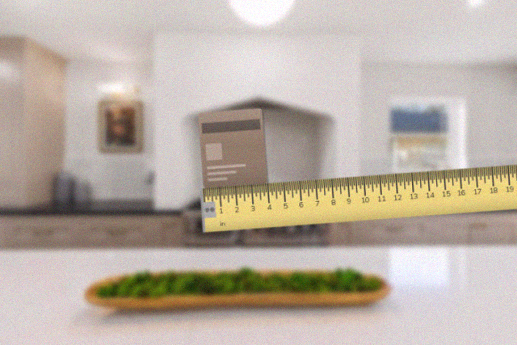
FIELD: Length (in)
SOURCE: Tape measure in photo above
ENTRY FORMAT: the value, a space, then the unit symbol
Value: 4 in
